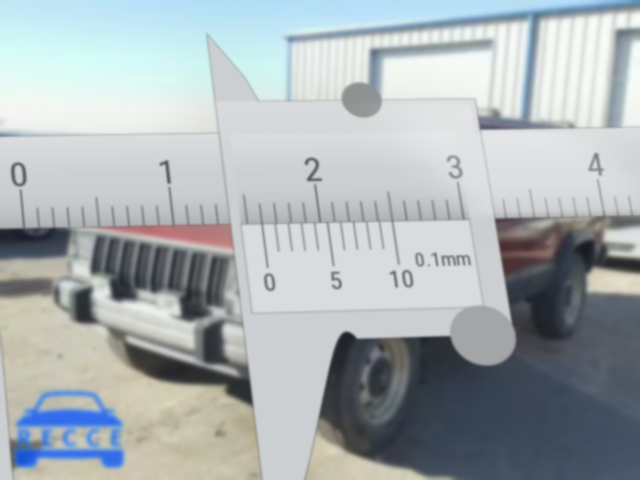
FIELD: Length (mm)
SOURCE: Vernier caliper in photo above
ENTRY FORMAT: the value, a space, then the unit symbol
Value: 16.0 mm
